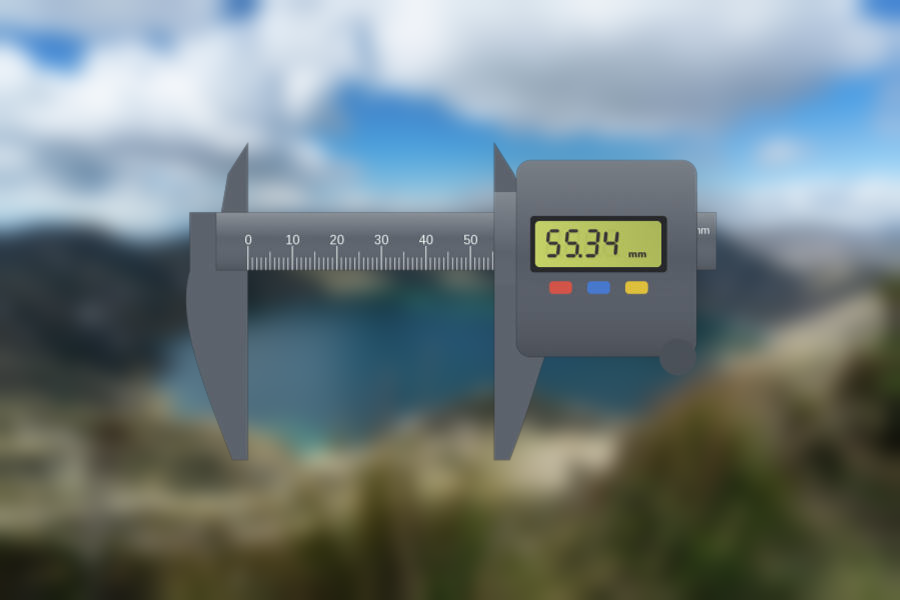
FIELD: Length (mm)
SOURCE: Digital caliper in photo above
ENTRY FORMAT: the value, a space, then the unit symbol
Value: 55.34 mm
